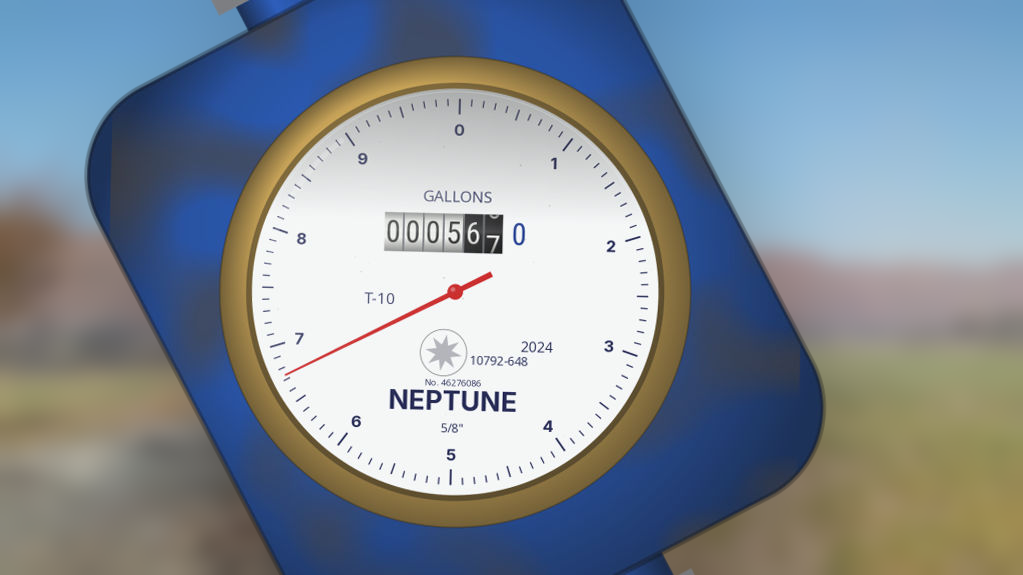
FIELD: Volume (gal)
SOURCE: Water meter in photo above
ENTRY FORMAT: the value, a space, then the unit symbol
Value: 5666.7 gal
